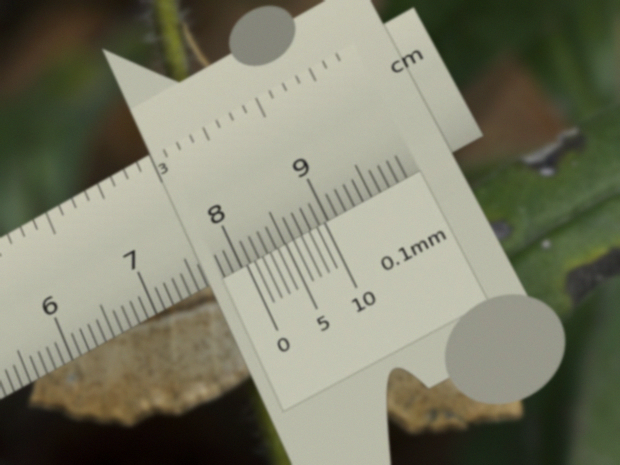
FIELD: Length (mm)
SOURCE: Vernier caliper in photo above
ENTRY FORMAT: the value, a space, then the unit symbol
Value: 80.6 mm
